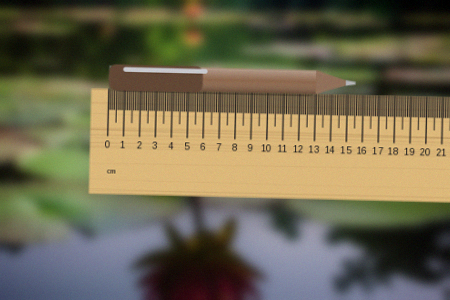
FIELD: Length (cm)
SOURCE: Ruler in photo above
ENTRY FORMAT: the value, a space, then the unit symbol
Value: 15.5 cm
